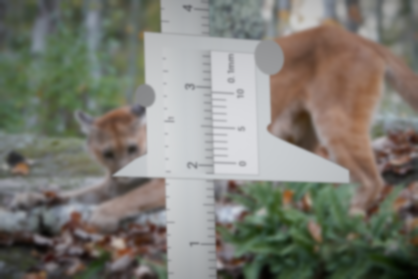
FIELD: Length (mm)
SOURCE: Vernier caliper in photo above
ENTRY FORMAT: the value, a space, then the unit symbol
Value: 20.4 mm
